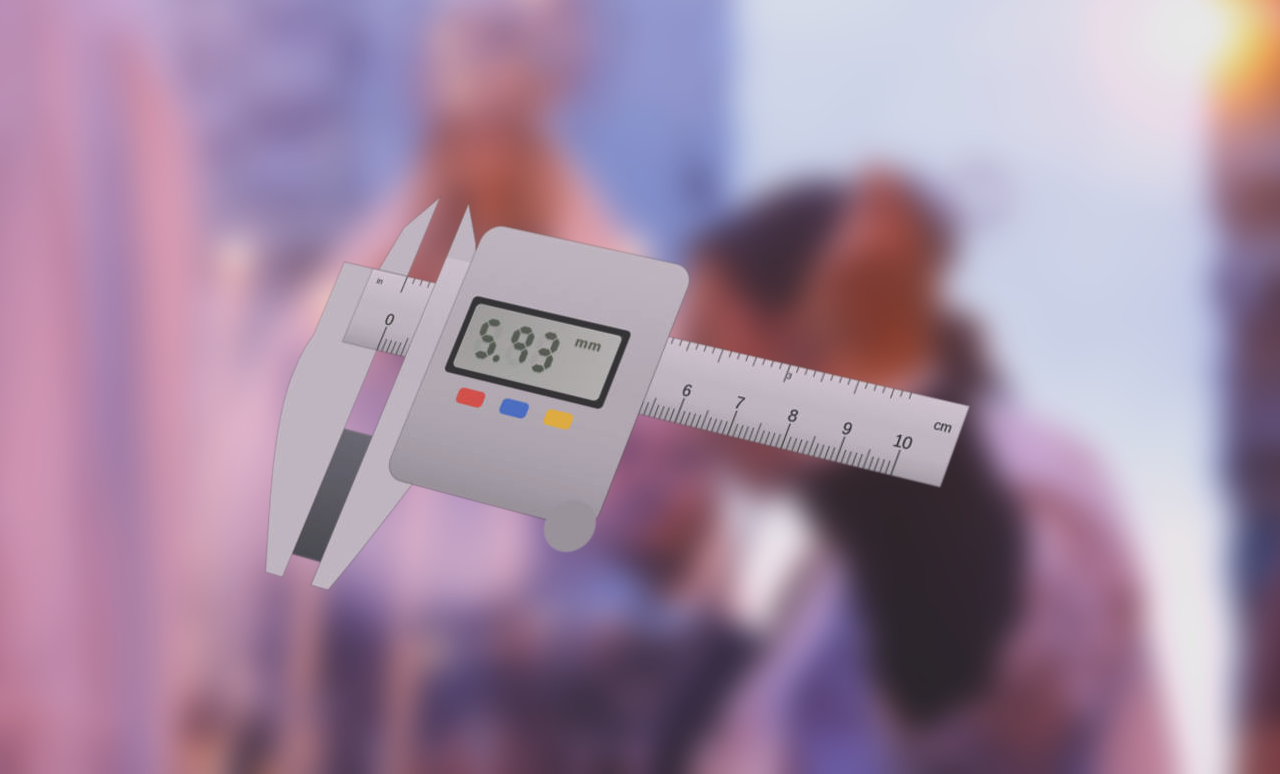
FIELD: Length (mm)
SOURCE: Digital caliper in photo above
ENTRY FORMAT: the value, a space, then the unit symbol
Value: 5.93 mm
